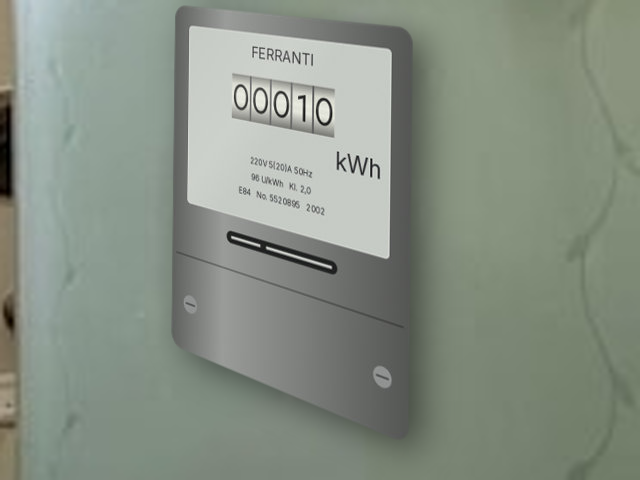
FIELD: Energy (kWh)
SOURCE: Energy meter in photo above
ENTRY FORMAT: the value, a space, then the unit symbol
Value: 10 kWh
